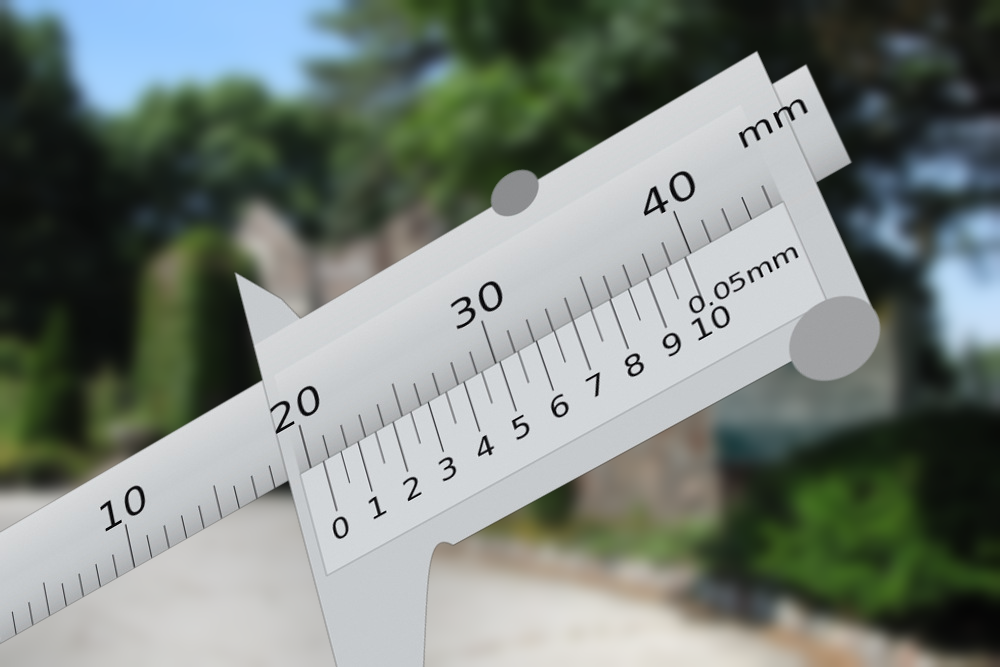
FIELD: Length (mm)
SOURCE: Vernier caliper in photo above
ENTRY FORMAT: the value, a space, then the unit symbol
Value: 20.7 mm
